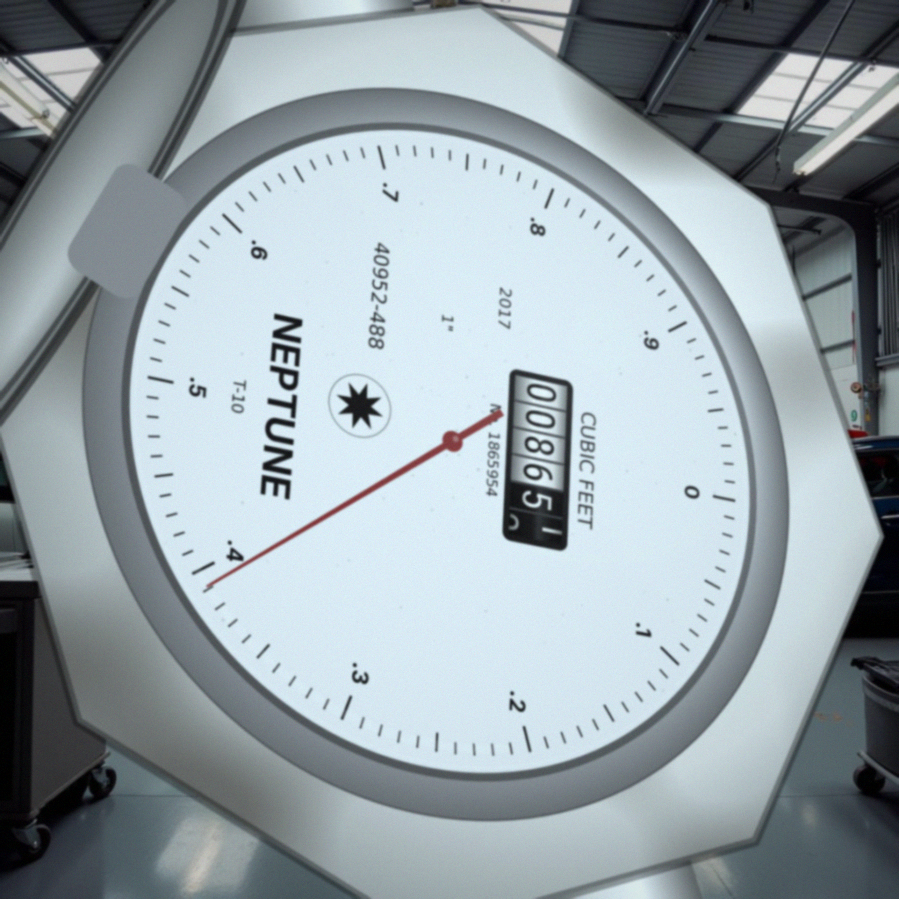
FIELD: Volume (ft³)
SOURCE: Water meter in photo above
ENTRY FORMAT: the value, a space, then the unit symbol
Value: 8651.39 ft³
